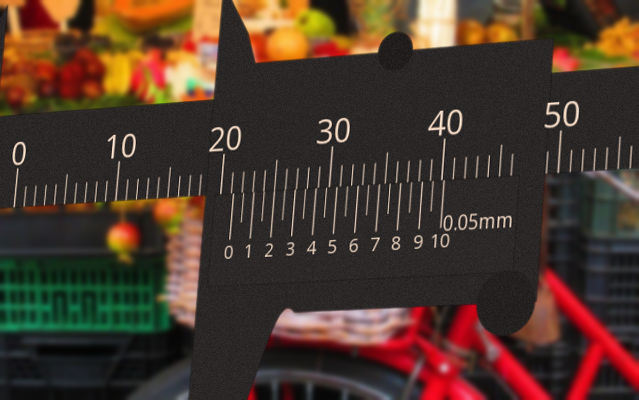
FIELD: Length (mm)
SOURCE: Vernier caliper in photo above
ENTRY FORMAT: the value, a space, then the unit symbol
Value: 21.2 mm
